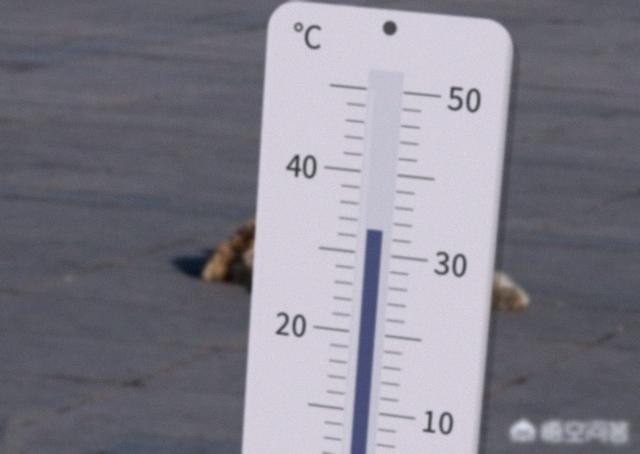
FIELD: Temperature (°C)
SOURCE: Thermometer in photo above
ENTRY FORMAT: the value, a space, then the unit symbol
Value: 33 °C
